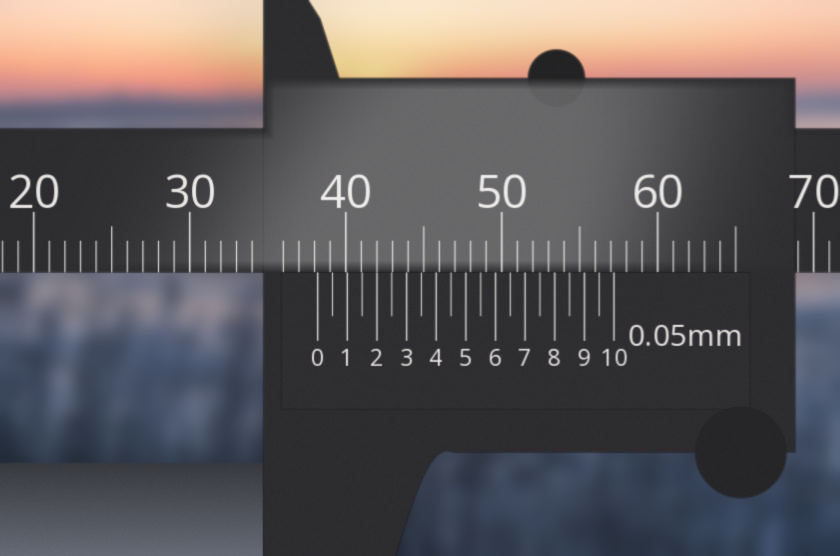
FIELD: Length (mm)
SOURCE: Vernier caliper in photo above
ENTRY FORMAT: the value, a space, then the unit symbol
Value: 38.2 mm
